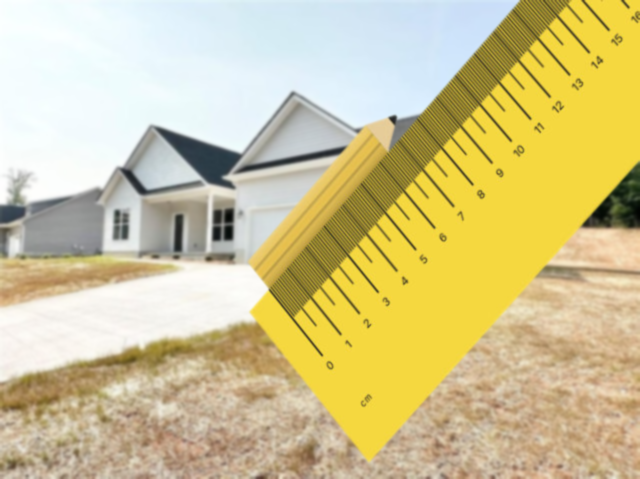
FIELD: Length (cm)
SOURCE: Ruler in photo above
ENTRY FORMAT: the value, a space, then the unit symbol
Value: 7.5 cm
